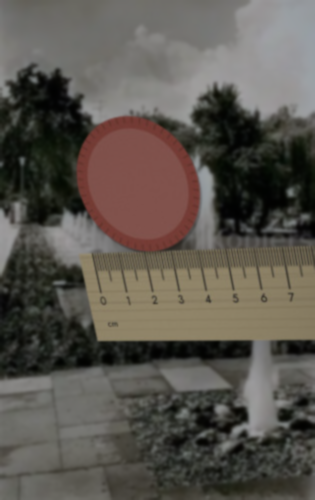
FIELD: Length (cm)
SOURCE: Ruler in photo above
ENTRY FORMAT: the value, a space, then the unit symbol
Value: 4.5 cm
